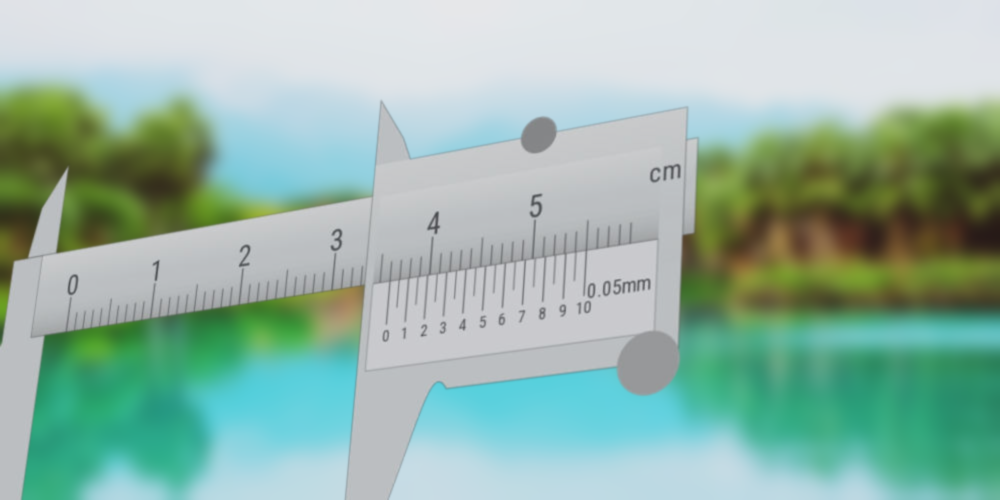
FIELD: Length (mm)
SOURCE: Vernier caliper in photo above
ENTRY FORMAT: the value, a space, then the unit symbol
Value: 36.0 mm
